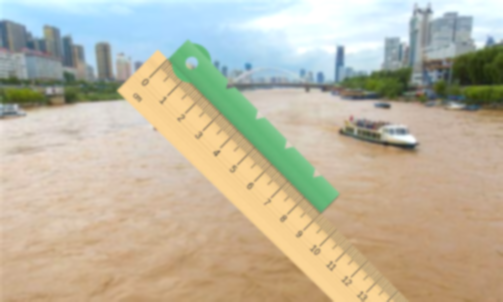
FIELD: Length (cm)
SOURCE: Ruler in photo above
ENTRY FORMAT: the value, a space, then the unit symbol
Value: 9 cm
